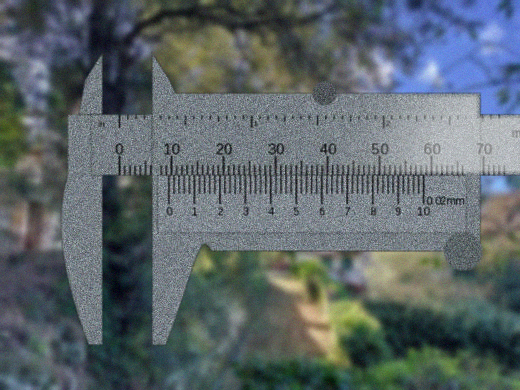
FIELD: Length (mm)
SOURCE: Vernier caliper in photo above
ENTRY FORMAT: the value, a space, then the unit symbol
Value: 9.5 mm
